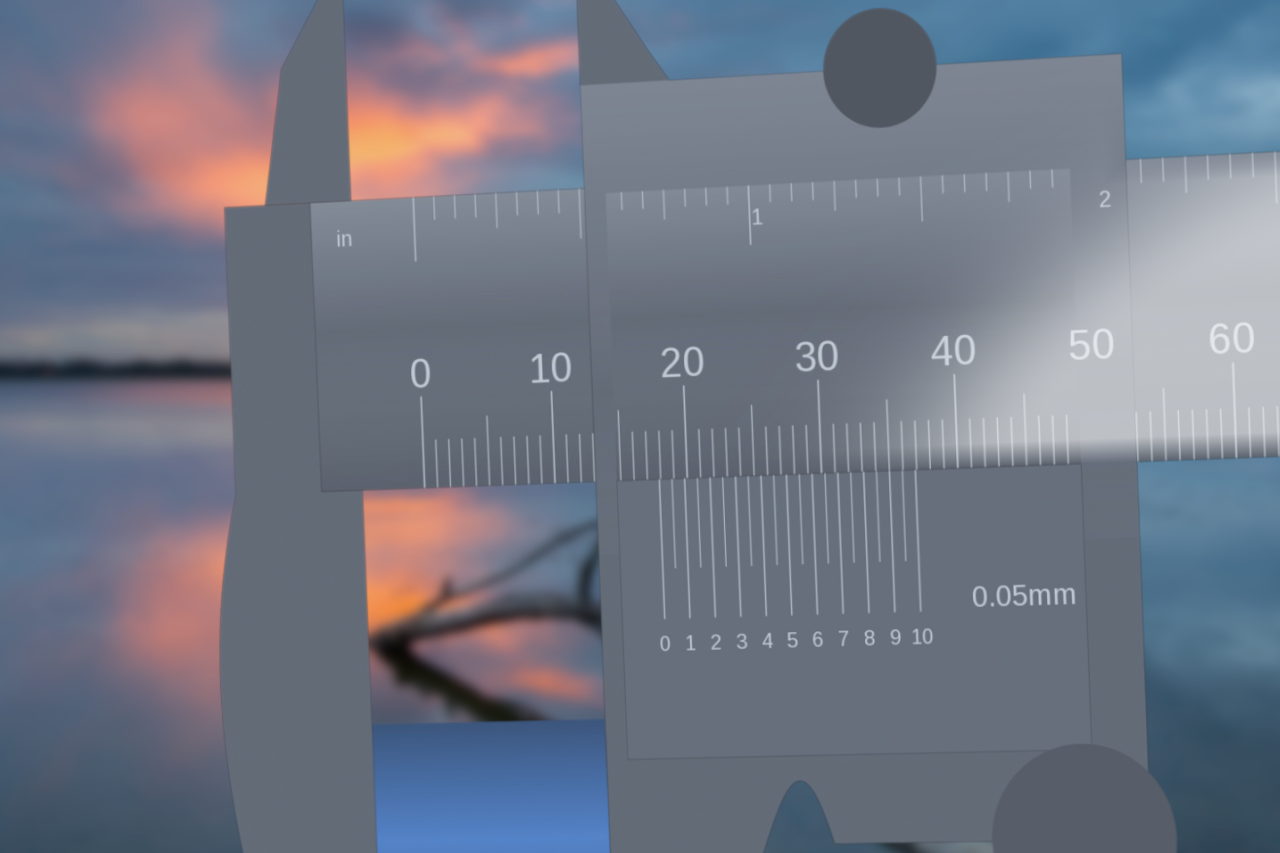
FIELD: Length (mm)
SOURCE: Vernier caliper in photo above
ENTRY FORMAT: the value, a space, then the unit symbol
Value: 17.9 mm
